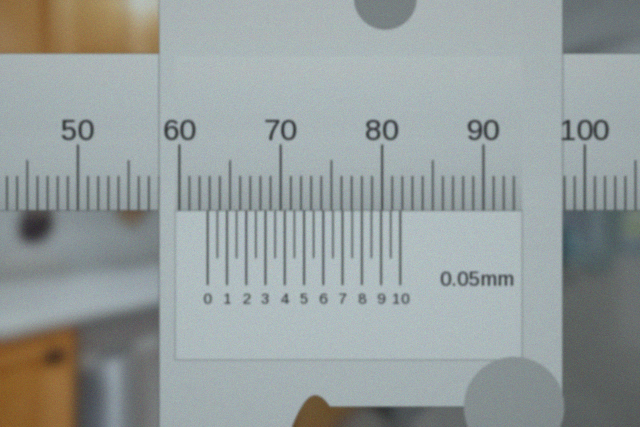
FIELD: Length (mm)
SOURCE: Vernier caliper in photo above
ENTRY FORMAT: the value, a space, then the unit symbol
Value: 62.8 mm
